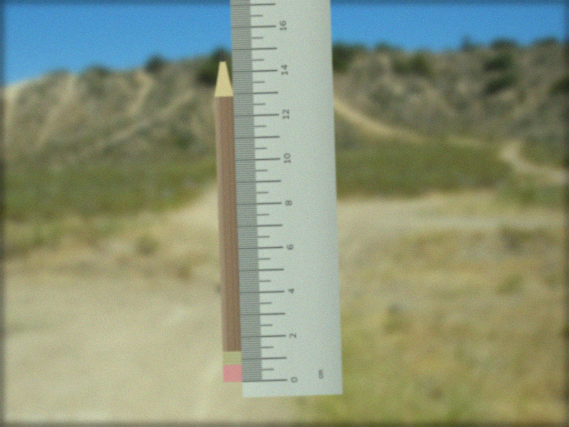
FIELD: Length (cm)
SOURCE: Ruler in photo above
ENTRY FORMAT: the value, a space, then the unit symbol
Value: 15 cm
